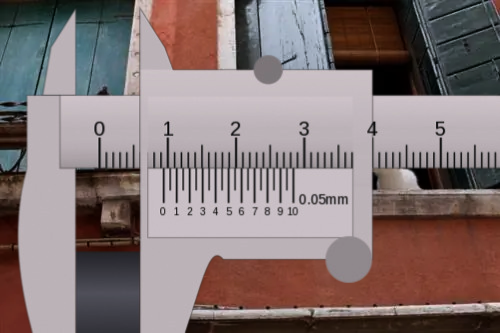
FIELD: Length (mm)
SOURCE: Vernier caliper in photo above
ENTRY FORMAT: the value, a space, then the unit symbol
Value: 9.4 mm
